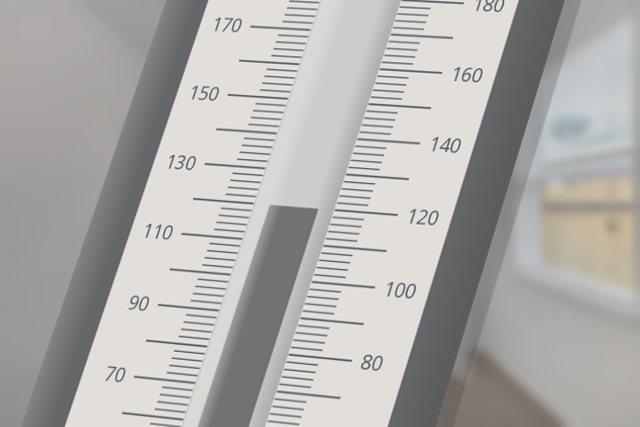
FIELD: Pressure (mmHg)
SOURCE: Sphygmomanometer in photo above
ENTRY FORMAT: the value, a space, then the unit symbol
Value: 120 mmHg
